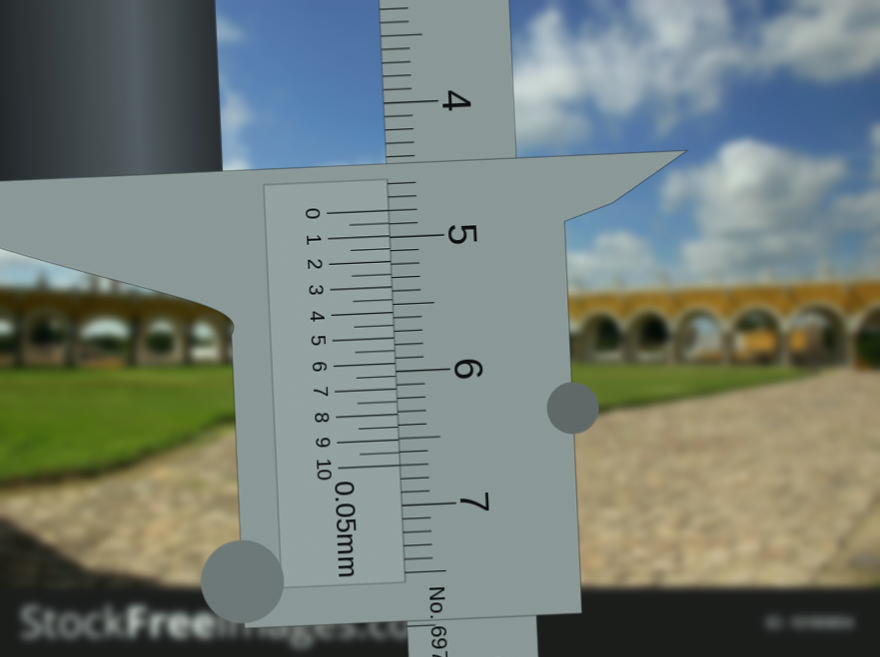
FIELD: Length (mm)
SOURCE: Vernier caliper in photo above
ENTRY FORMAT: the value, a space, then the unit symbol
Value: 48.0 mm
